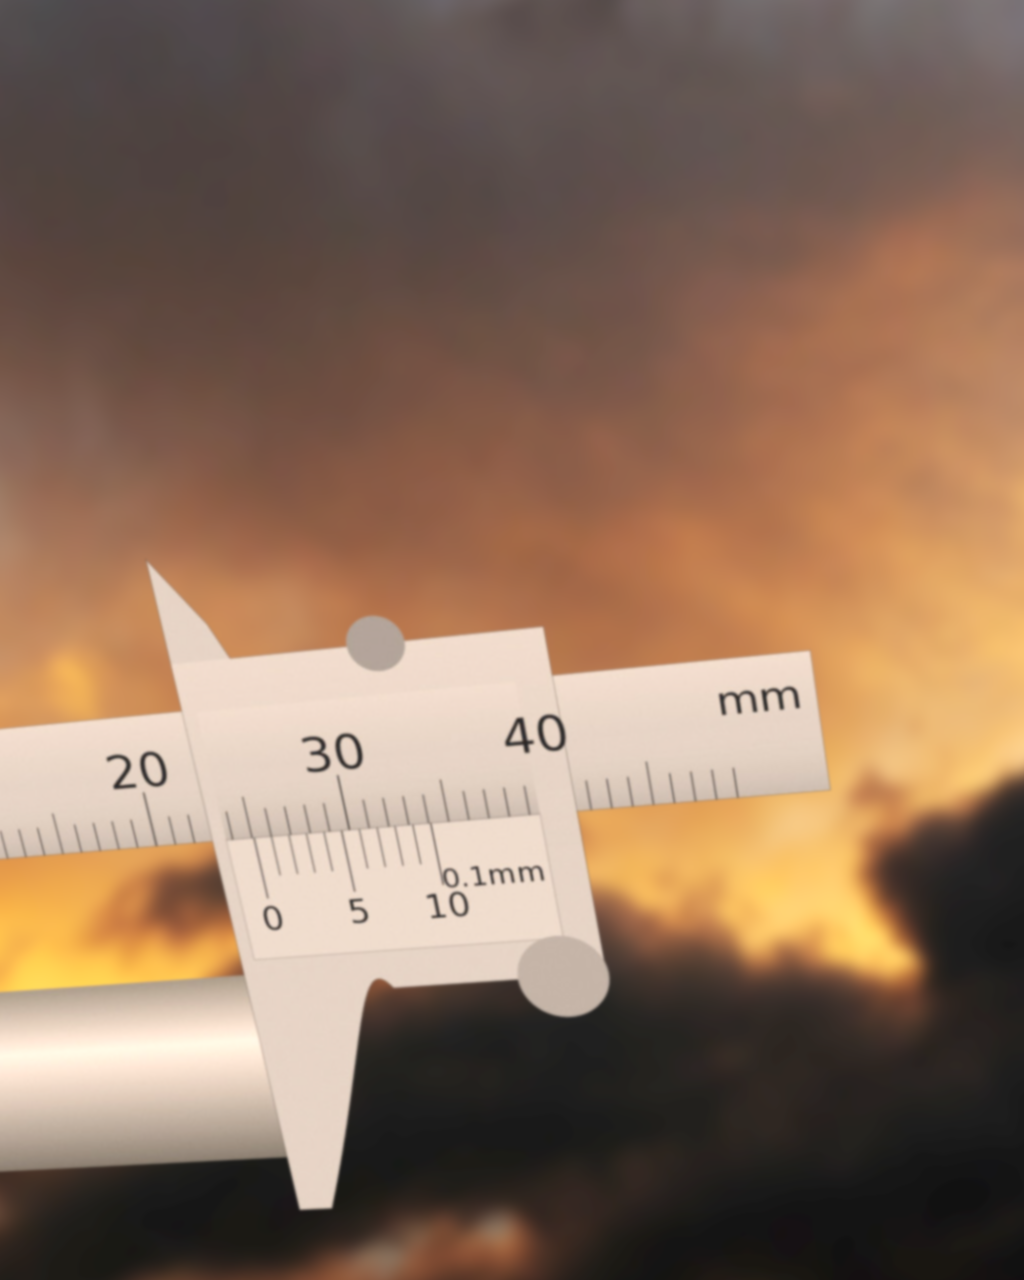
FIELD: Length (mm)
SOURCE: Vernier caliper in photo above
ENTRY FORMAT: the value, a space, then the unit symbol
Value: 25.1 mm
